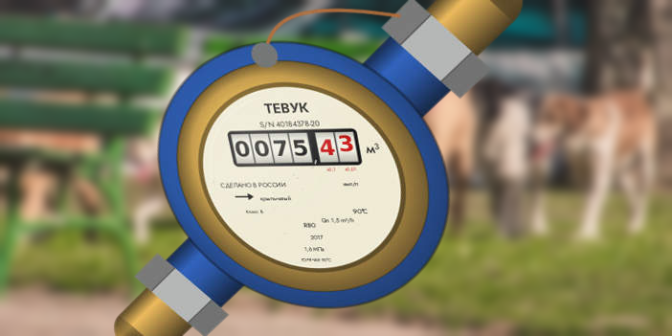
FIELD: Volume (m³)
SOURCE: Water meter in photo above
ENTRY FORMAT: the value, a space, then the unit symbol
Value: 75.43 m³
